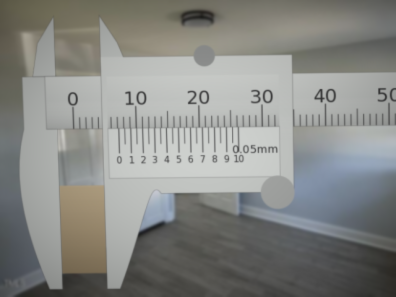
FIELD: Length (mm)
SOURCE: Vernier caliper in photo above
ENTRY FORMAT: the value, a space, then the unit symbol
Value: 7.2 mm
